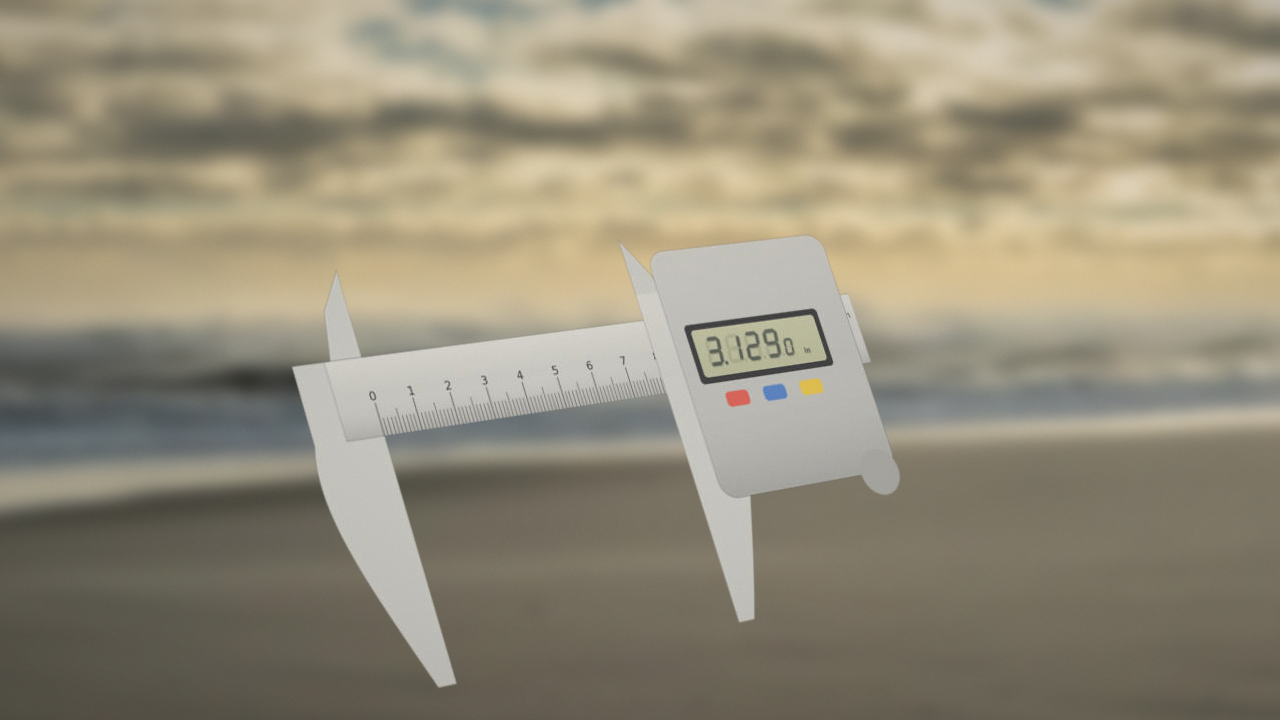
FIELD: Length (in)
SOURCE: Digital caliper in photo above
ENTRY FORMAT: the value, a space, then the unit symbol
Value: 3.1290 in
